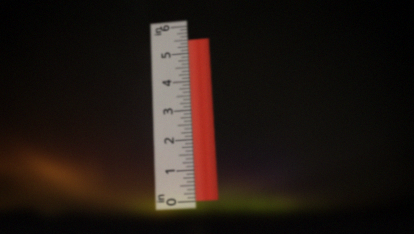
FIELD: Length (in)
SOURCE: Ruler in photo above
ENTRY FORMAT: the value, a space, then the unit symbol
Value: 5.5 in
